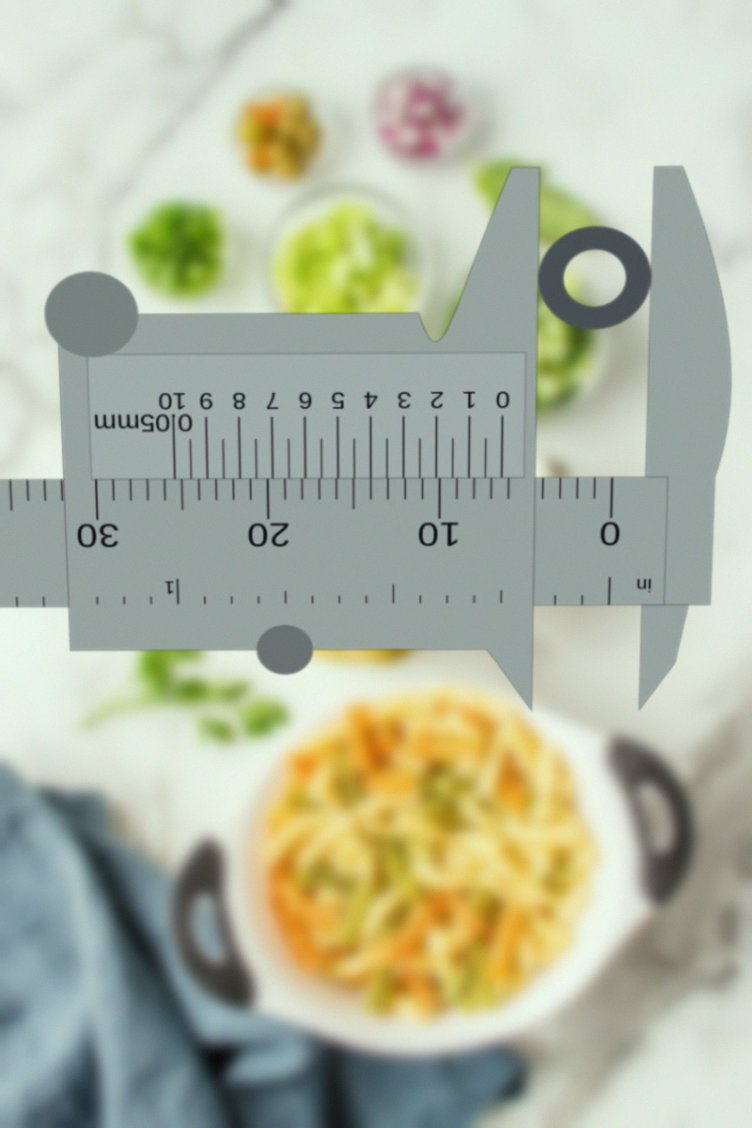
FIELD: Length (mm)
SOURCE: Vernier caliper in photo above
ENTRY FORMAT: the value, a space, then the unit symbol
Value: 6.4 mm
